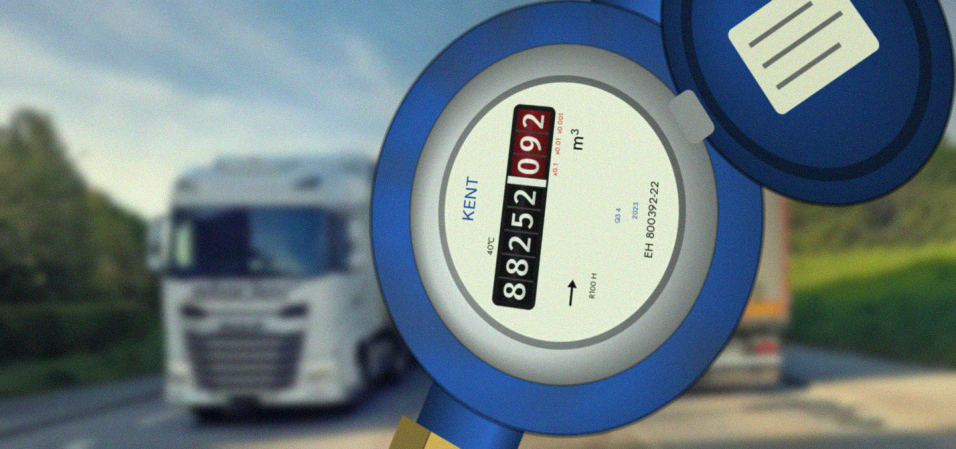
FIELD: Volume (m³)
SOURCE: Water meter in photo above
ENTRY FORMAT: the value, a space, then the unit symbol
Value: 88252.092 m³
